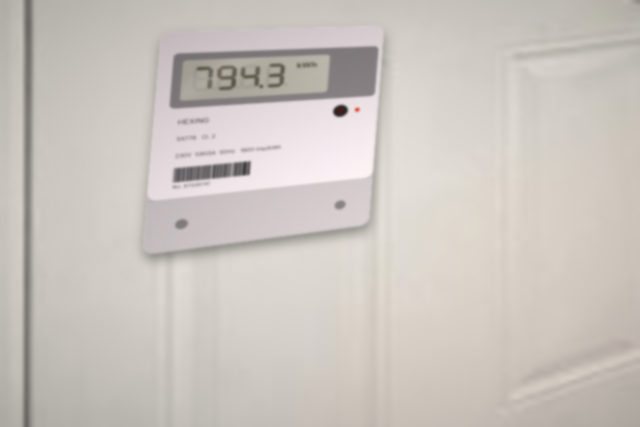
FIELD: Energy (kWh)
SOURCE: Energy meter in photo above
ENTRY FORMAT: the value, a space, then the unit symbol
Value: 794.3 kWh
